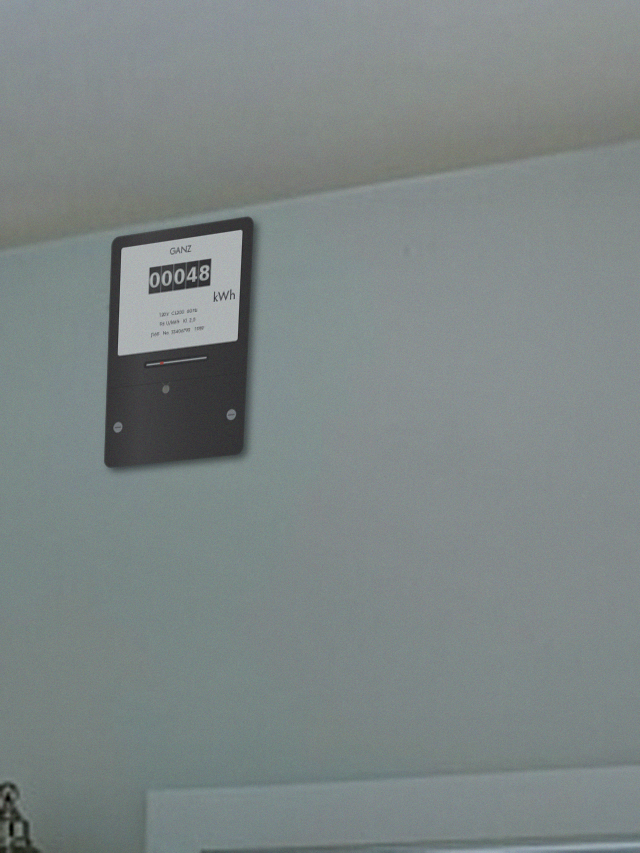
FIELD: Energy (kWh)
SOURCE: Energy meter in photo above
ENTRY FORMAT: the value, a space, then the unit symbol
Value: 48 kWh
